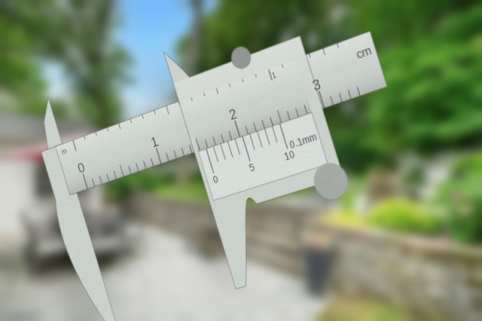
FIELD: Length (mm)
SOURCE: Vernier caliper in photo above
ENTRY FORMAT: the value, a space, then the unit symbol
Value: 15.8 mm
